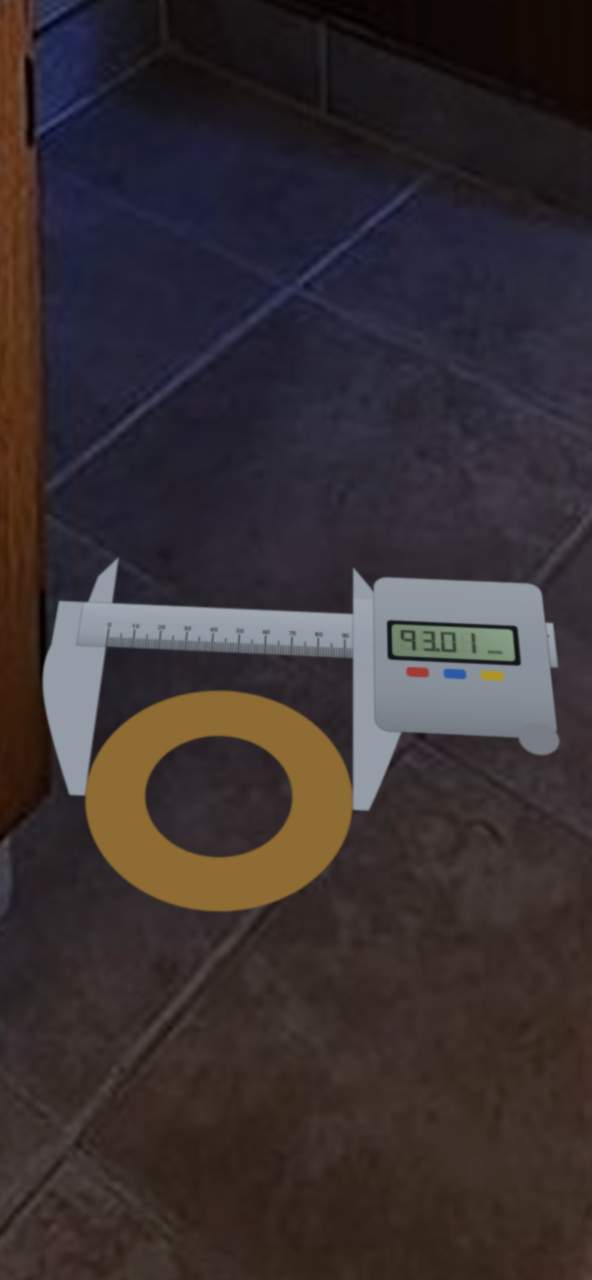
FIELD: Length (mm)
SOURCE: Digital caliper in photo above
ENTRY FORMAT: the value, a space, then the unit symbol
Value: 93.01 mm
